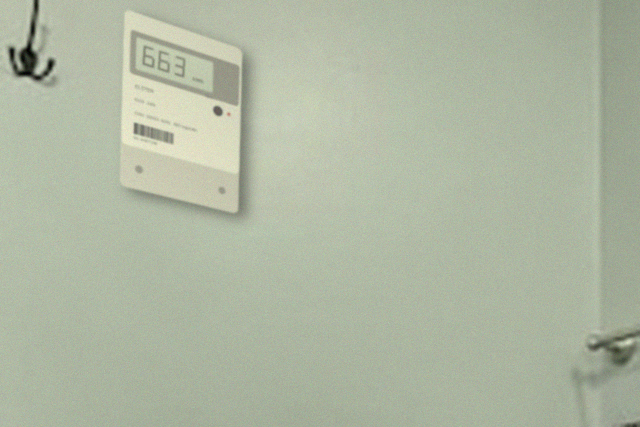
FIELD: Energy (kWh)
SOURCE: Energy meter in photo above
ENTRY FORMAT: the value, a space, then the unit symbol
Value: 663 kWh
